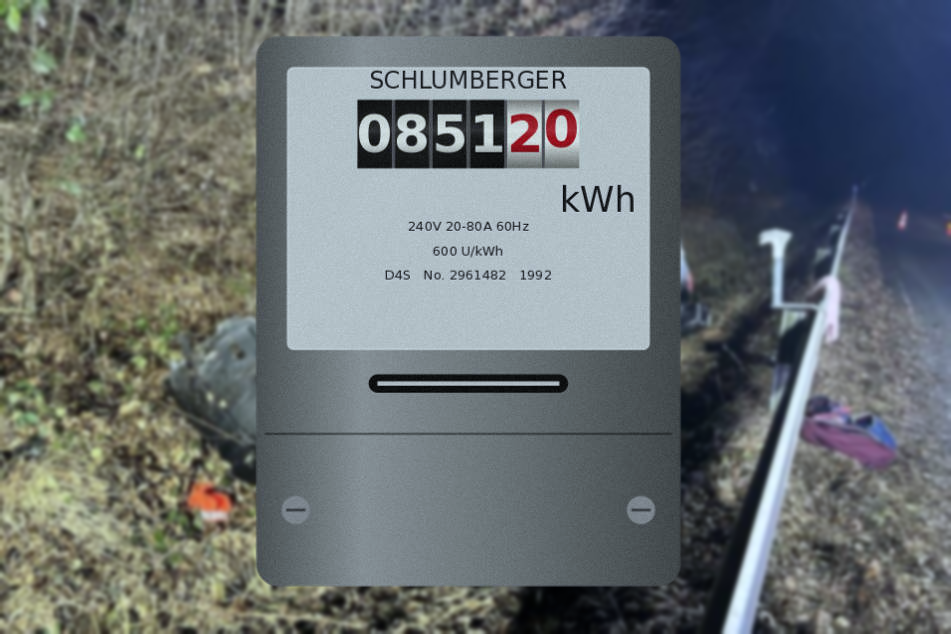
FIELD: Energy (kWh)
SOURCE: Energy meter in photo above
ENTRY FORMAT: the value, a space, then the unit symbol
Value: 851.20 kWh
